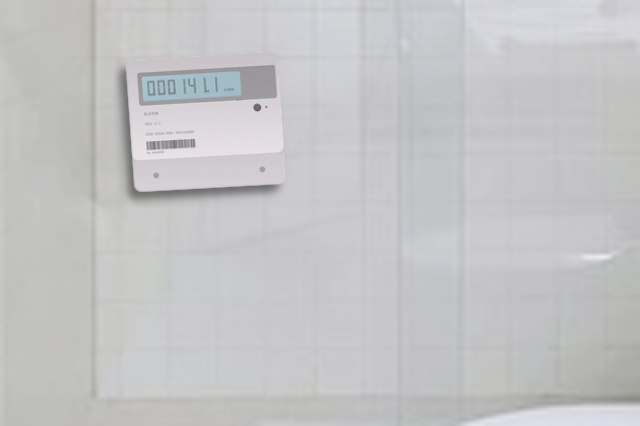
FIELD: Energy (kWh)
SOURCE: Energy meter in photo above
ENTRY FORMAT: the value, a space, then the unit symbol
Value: 141.1 kWh
